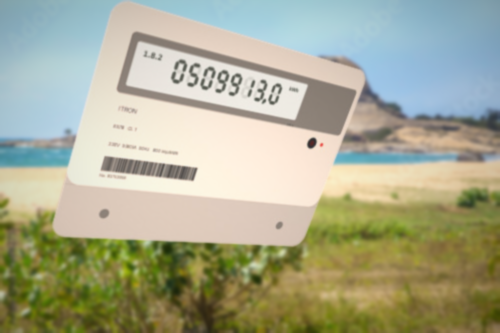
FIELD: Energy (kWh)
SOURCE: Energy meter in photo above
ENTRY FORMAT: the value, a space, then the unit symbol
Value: 509913.0 kWh
